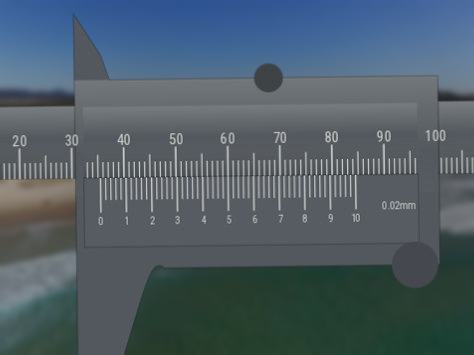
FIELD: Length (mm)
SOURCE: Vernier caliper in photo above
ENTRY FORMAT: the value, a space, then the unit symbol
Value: 35.5 mm
